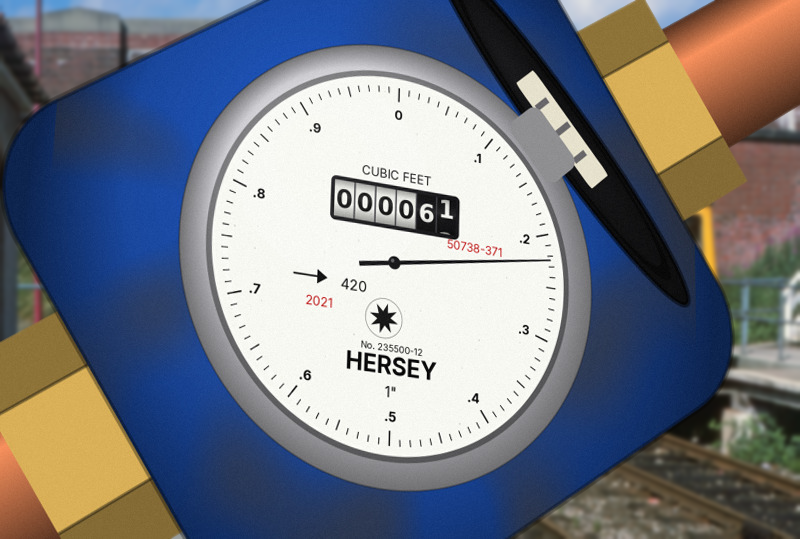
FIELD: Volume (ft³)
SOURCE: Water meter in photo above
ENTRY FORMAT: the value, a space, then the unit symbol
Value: 61.22 ft³
